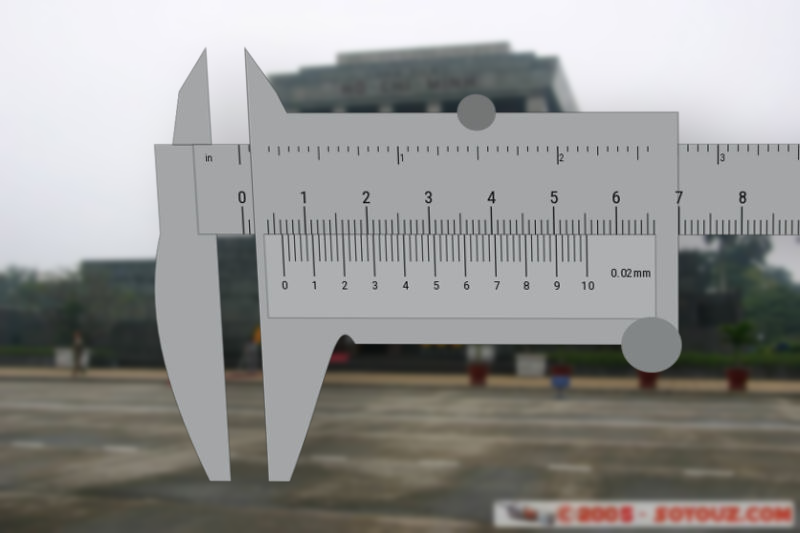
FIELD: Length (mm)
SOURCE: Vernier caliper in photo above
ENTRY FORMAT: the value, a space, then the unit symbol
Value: 6.2 mm
